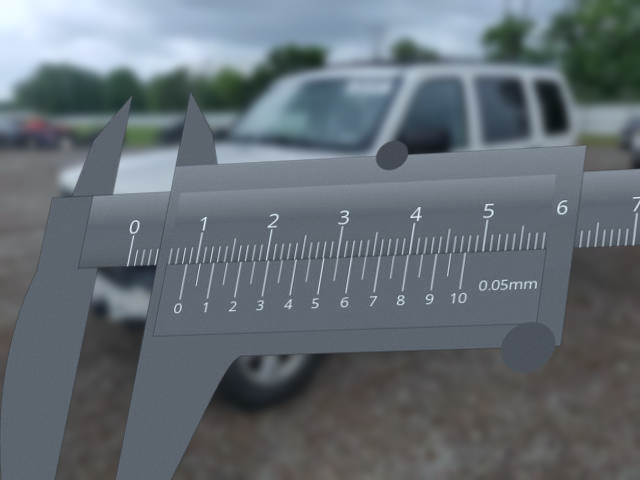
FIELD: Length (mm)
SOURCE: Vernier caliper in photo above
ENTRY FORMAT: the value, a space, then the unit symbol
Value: 8.6 mm
